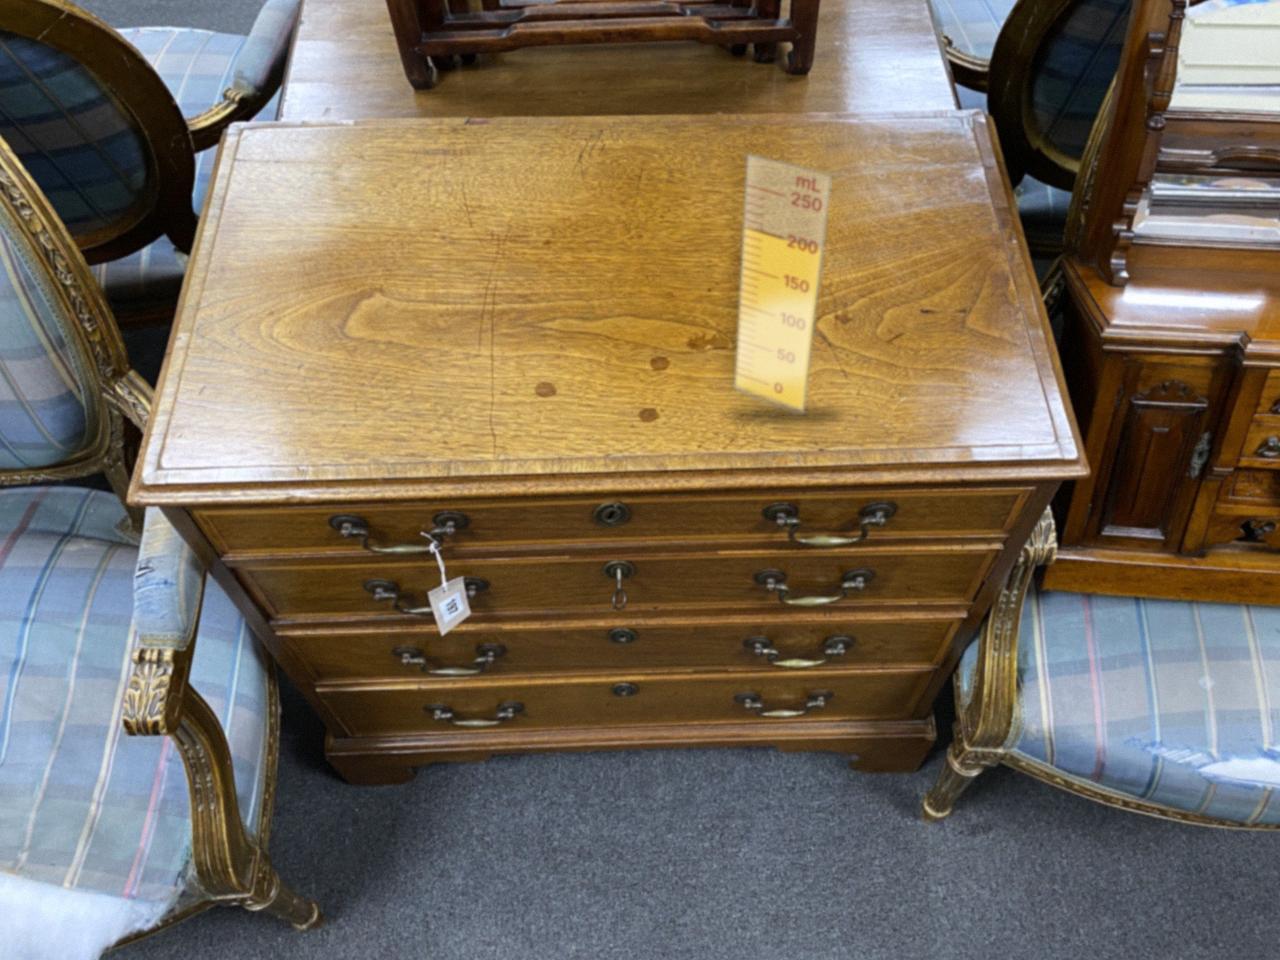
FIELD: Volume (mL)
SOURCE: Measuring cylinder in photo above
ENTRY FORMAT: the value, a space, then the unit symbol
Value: 200 mL
